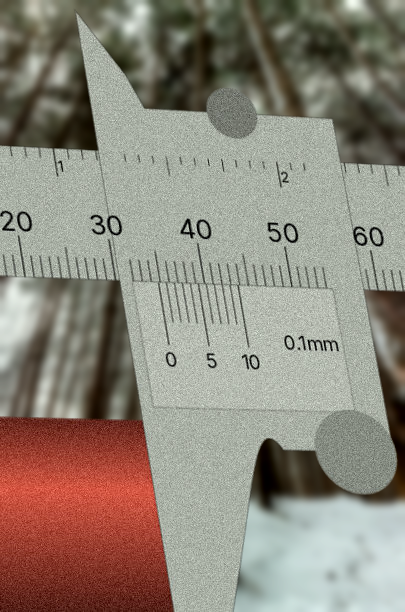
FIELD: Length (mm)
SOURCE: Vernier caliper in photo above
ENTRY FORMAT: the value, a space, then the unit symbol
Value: 34.8 mm
